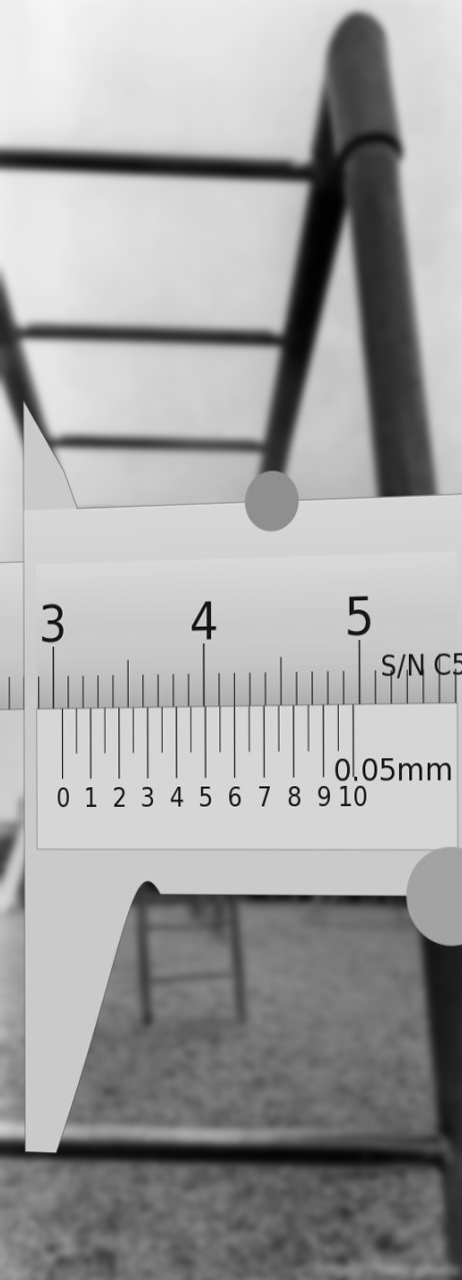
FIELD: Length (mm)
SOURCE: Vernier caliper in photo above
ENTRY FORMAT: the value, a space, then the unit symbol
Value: 30.6 mm
